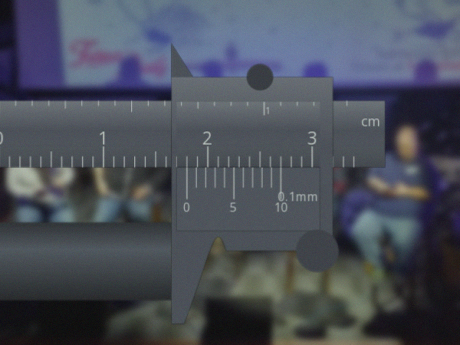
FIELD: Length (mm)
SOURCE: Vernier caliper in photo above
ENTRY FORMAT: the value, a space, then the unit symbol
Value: 18.0 mm
